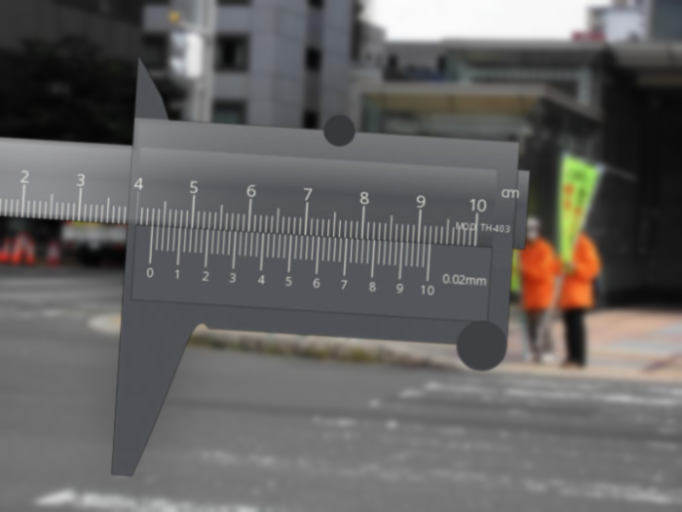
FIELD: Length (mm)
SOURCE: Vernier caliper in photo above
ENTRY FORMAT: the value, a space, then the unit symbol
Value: 43.0 mm
